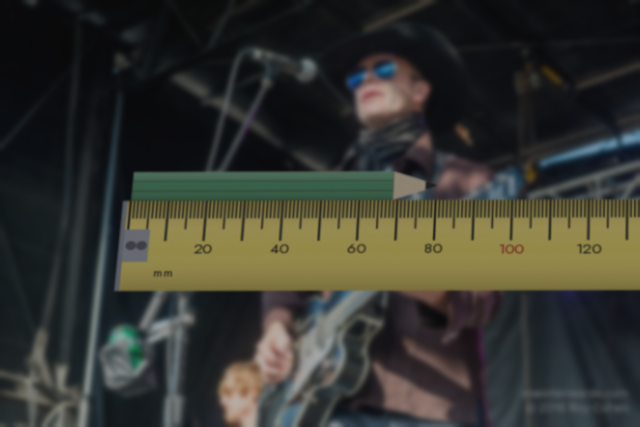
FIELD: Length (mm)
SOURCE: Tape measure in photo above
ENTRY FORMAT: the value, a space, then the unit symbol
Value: 80 mm
